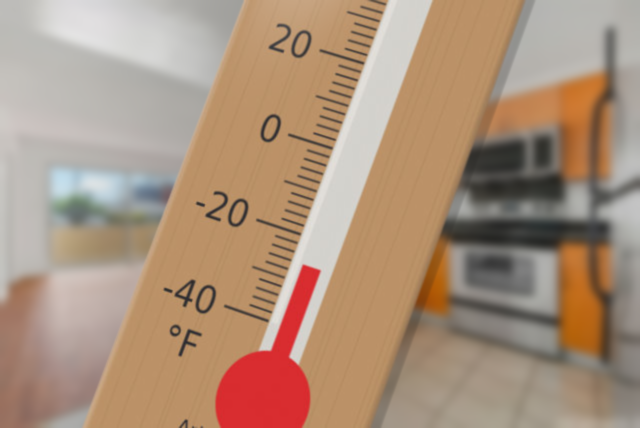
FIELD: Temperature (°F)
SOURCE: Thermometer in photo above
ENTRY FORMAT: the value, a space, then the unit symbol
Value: -26 °F
